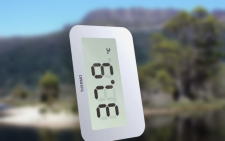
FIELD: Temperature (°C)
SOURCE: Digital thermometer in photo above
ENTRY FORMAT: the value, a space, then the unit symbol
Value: 37.9 °C
